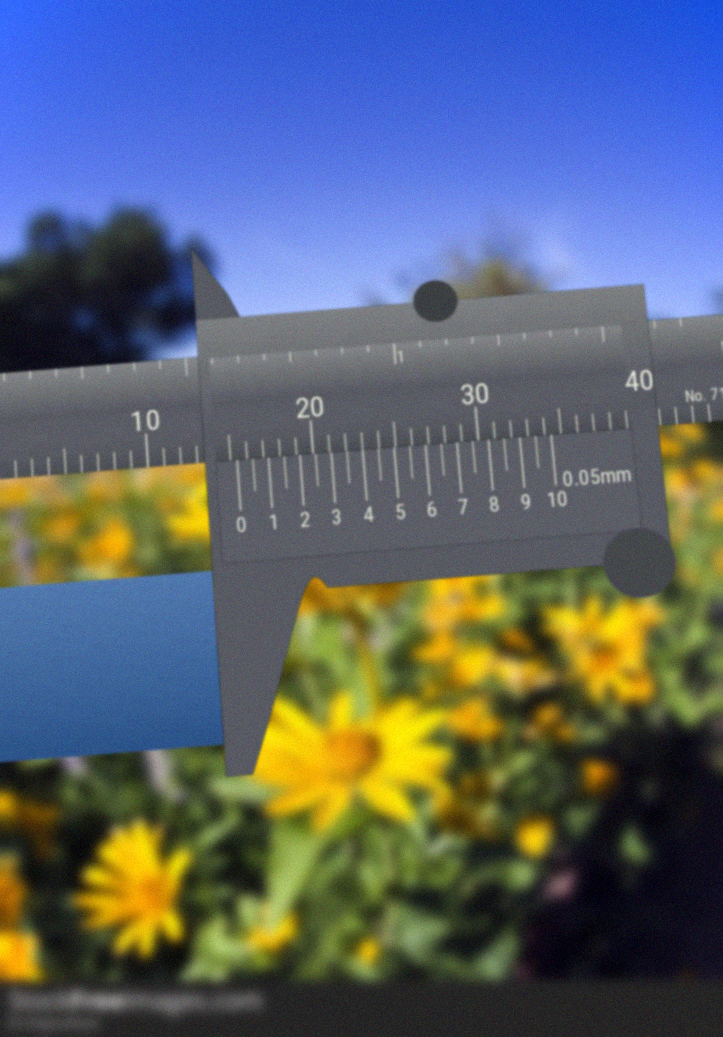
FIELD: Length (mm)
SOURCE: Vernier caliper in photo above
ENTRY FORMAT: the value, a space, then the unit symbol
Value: 15.4 mm
